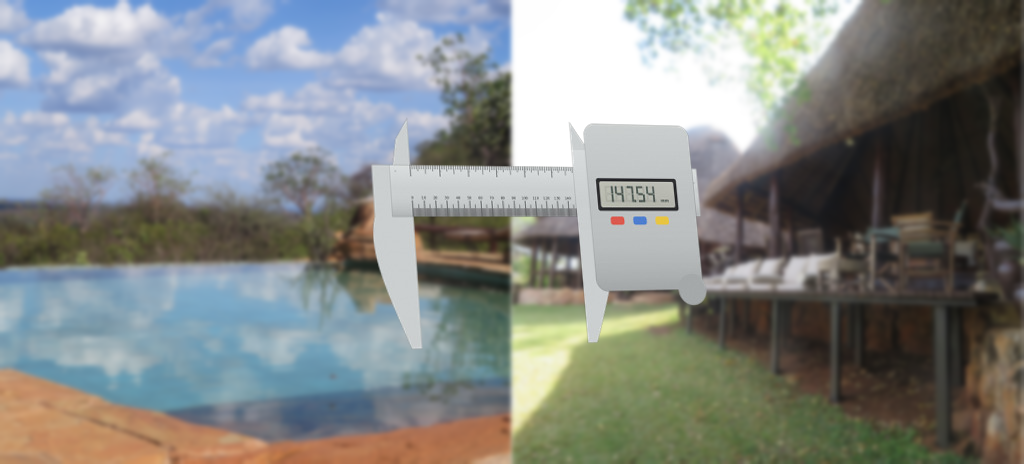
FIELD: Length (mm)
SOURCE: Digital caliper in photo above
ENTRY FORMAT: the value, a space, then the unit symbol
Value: 147.54 mm
